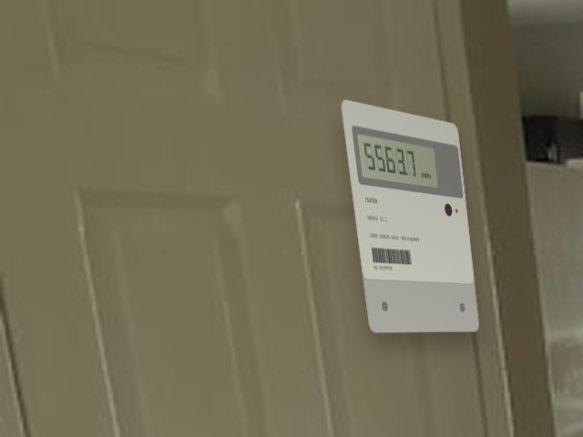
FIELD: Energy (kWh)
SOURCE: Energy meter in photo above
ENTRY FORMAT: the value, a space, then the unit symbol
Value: 5563.7 kWh
